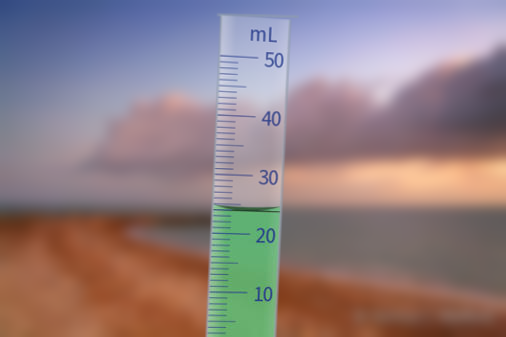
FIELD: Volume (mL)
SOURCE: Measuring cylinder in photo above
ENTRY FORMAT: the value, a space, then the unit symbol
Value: 24 mL
